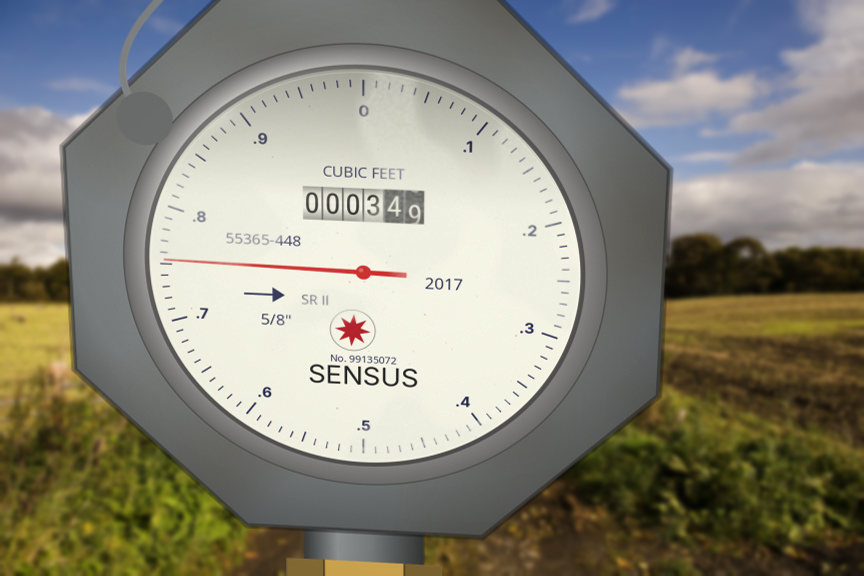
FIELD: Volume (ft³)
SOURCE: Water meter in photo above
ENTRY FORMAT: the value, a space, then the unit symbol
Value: 348.75 ft³
